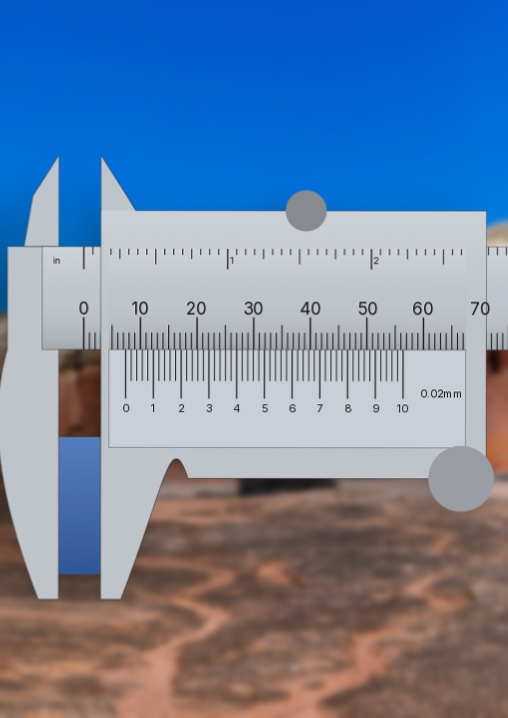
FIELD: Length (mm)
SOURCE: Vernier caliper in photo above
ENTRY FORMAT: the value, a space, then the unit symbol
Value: 7.4 mm
